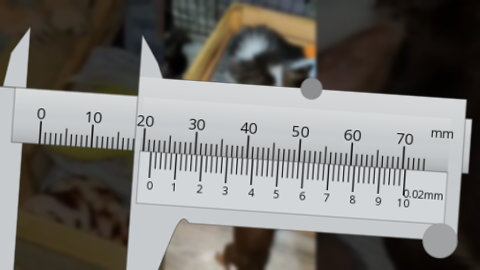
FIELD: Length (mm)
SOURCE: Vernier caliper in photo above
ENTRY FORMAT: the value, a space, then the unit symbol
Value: 21.5 mm
